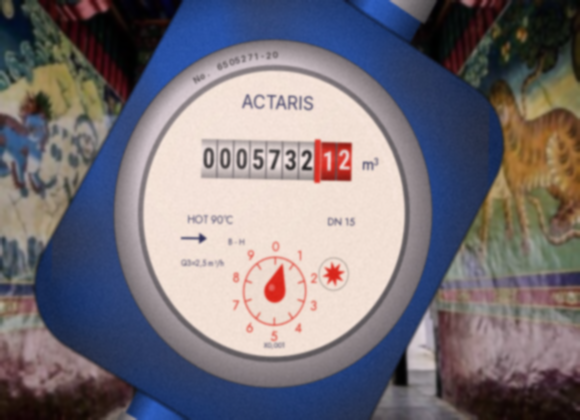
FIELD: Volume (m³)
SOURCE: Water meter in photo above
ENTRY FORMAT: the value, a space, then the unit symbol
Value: 5732.120 m³
